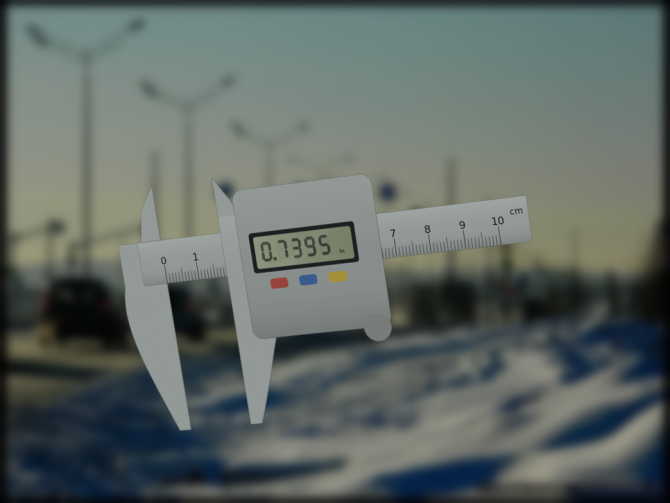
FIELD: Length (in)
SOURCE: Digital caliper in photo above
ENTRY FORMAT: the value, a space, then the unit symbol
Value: 0.7395 in
